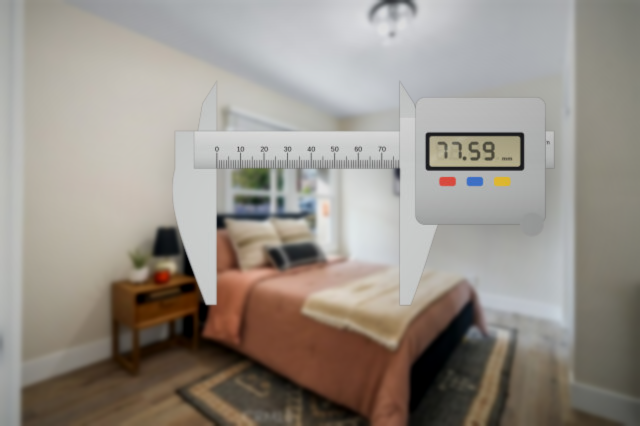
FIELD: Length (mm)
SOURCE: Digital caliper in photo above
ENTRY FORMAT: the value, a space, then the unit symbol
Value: 77.59 mm
